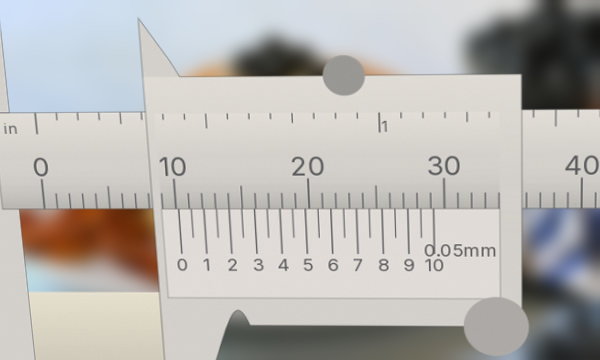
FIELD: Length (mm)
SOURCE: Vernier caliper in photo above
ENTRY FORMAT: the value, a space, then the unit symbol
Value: 10.2 mm
